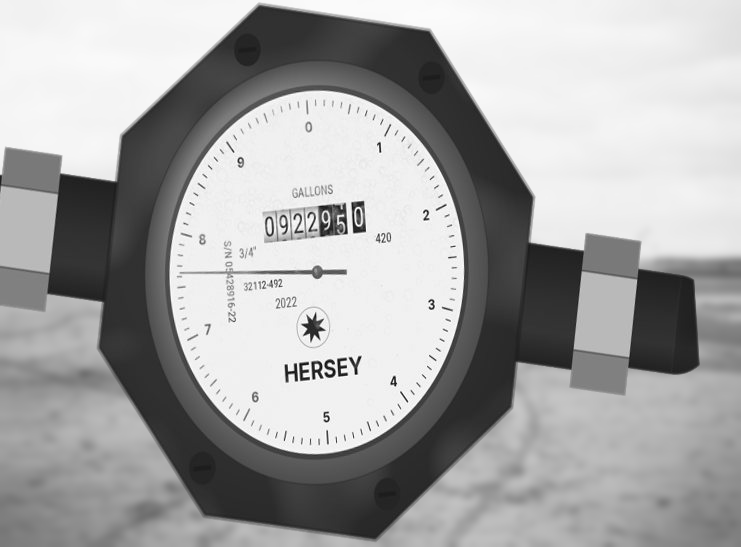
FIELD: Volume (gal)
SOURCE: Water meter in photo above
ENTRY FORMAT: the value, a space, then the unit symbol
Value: 922947.6 gal
